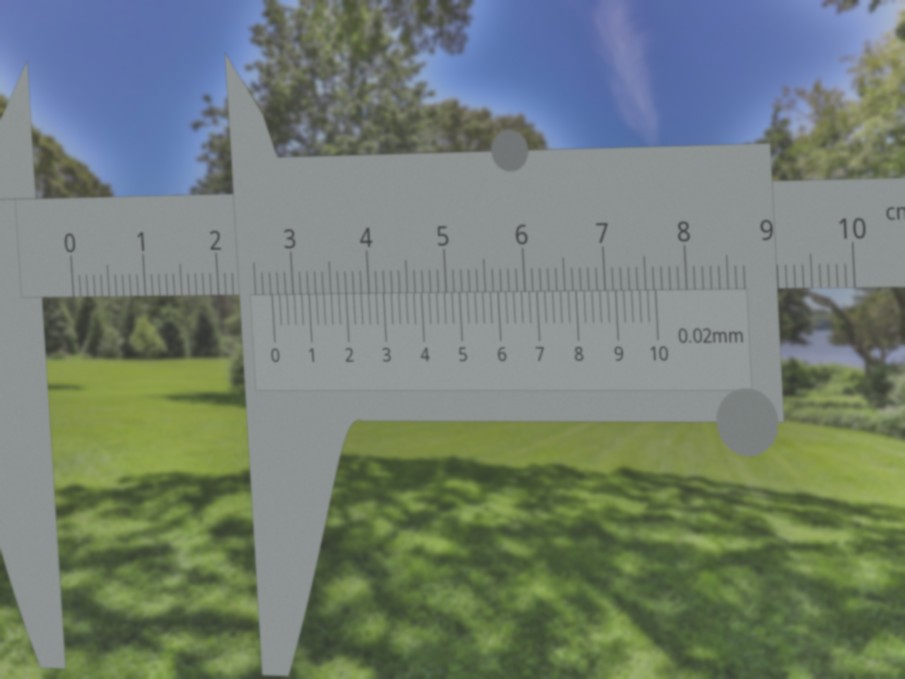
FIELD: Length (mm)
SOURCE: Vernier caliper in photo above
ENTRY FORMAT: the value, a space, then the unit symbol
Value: 27.2 mm
